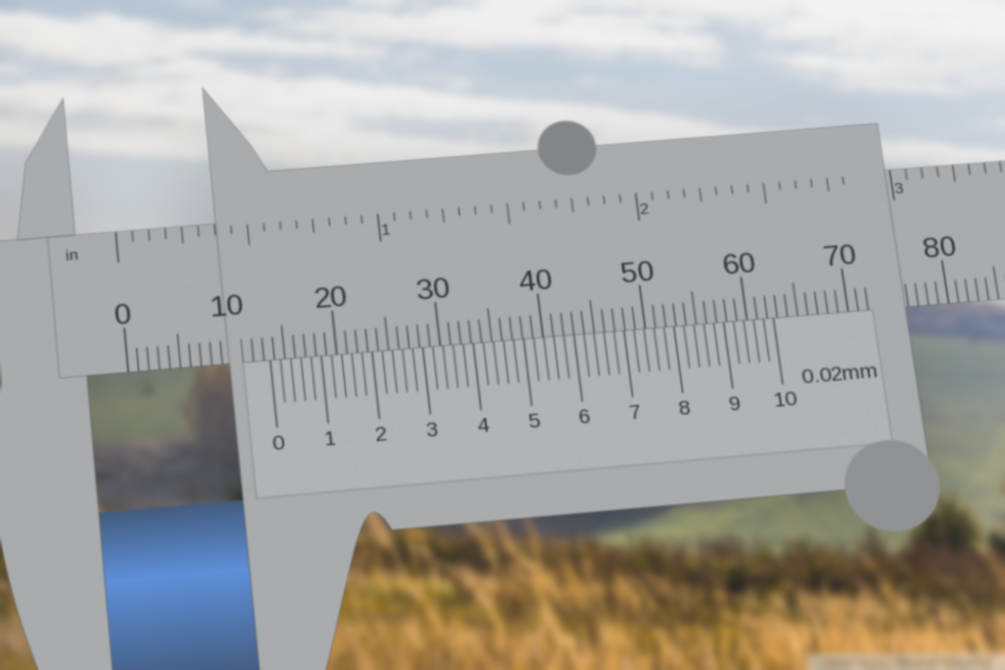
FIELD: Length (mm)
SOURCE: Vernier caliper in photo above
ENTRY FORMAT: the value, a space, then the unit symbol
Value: 13.6 mm
